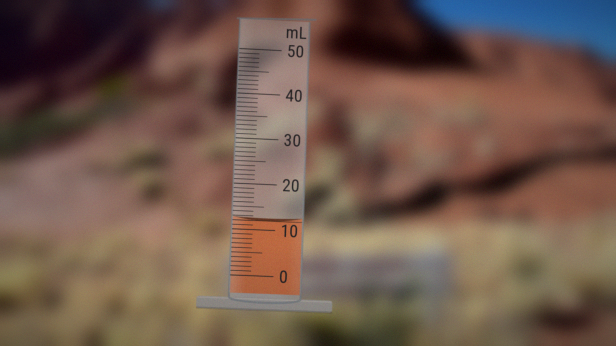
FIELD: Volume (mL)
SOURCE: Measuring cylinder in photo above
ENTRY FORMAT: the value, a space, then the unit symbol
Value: 12 mL
